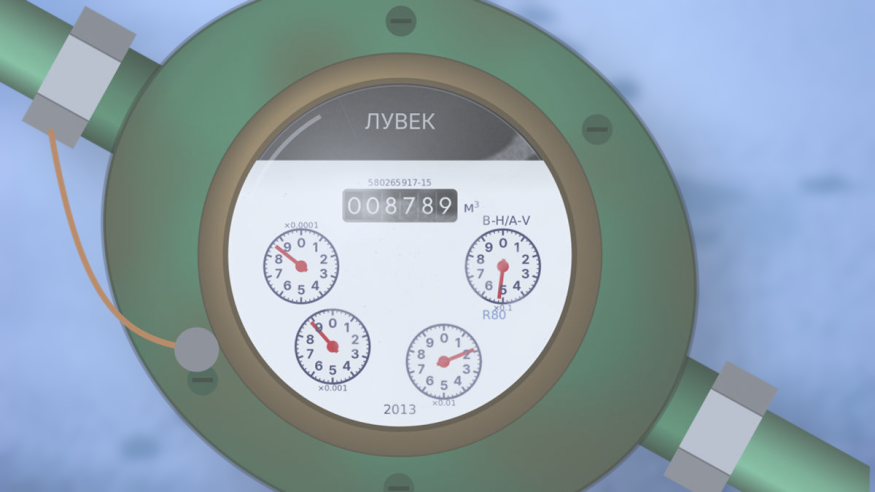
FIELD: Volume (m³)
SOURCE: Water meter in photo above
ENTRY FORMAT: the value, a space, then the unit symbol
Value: 8789.5188 m³
